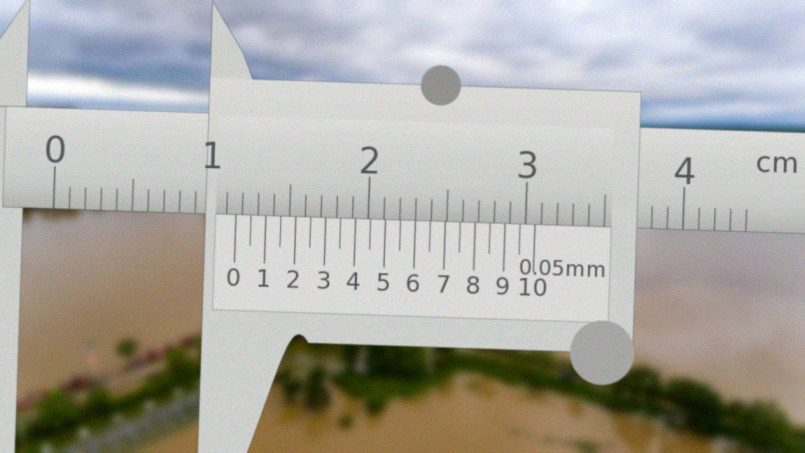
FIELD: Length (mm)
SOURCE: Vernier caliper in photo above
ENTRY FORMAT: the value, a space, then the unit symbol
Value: 11.6 mm
